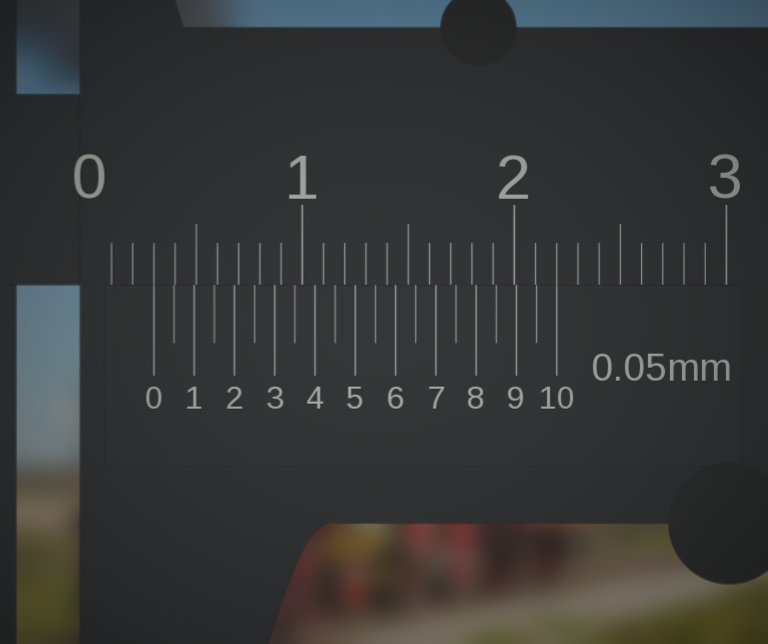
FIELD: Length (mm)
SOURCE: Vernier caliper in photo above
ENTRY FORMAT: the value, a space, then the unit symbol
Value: 3.0 mm
